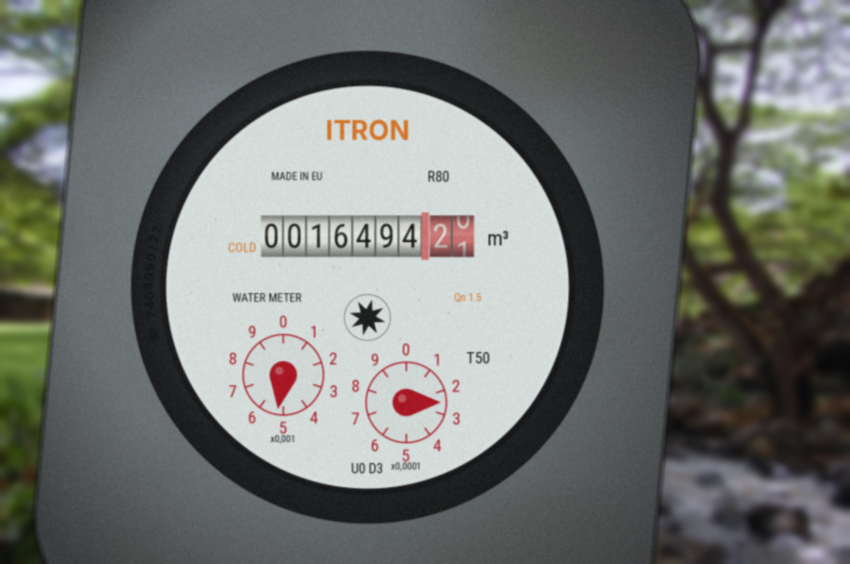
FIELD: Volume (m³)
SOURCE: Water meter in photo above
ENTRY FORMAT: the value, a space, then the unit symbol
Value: 16494.2052 m³
